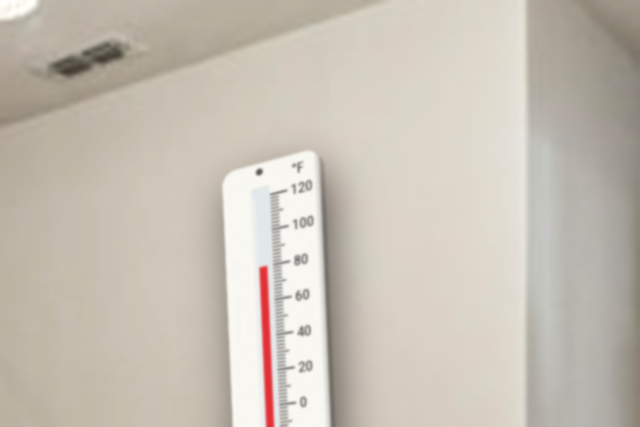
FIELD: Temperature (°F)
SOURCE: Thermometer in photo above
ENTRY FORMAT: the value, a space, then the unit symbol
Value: 80 °F
